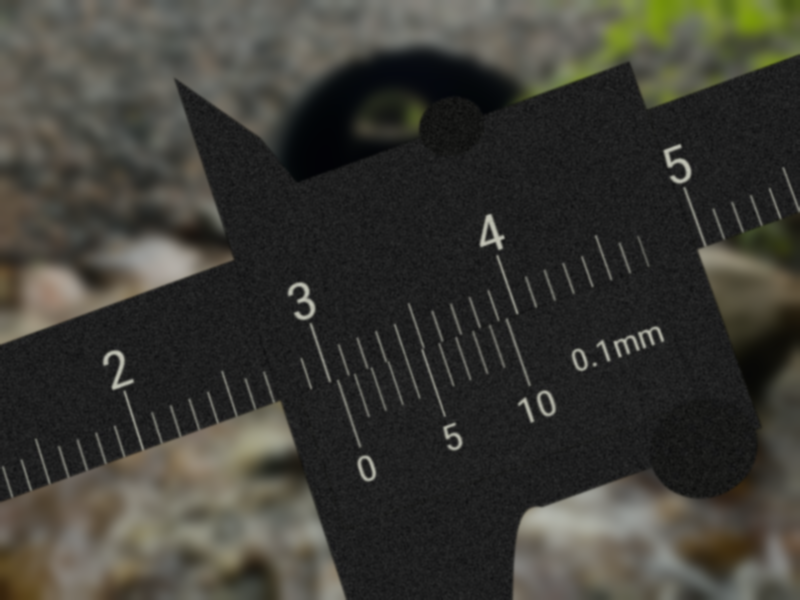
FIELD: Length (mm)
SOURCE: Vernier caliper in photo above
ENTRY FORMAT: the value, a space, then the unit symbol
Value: 30.4 mm
